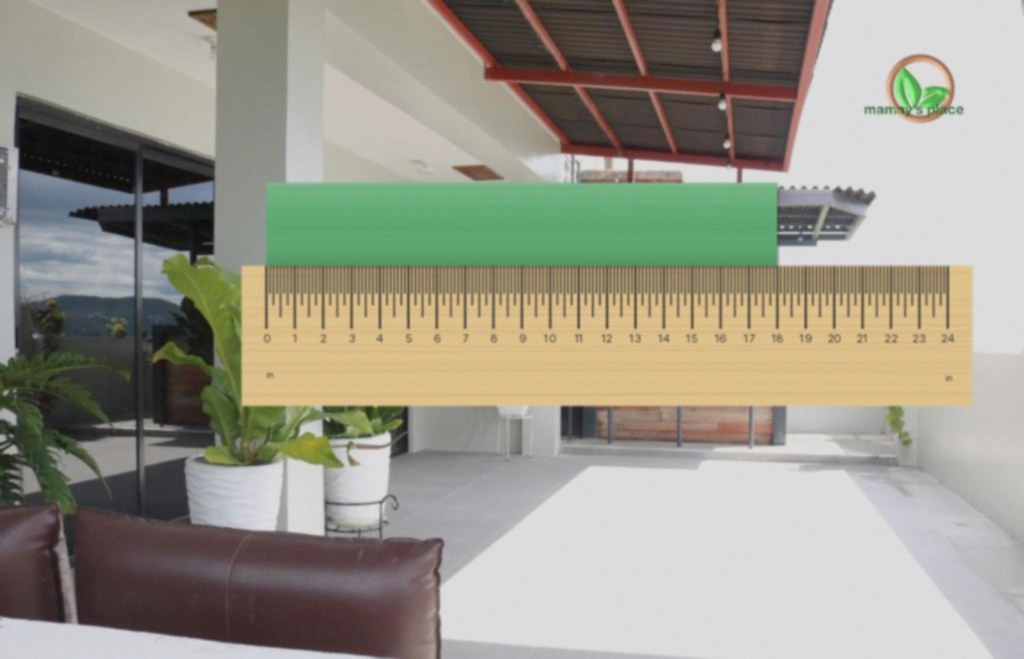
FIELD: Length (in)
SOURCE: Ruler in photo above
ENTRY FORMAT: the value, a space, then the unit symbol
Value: 18 in
